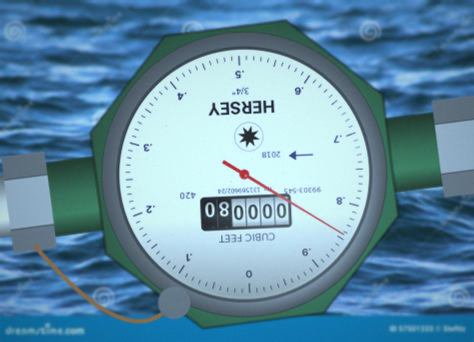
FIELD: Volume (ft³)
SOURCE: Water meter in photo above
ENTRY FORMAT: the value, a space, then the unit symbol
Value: 79.84 ft³
